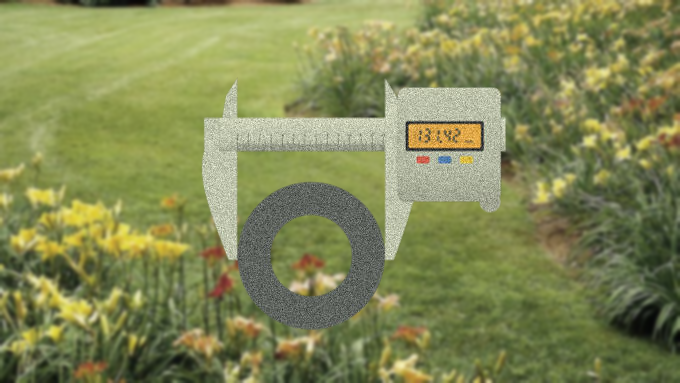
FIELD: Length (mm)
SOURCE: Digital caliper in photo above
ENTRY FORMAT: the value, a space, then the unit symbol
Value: 131.42 mm
